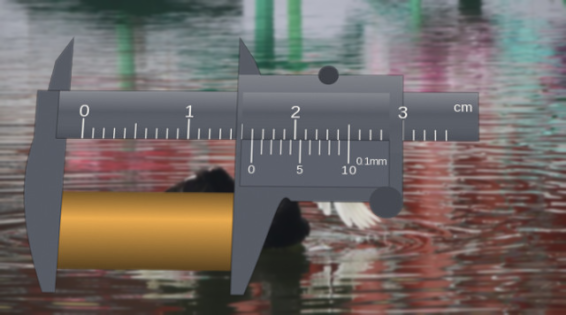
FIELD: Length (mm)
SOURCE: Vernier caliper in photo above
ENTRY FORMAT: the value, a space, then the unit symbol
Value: 16.0 mm
